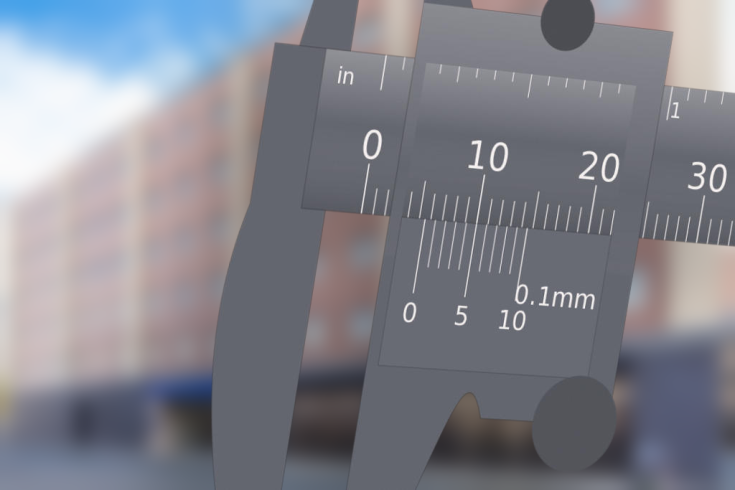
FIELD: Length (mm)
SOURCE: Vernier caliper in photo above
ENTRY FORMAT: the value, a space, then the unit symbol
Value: 5.5 mm
